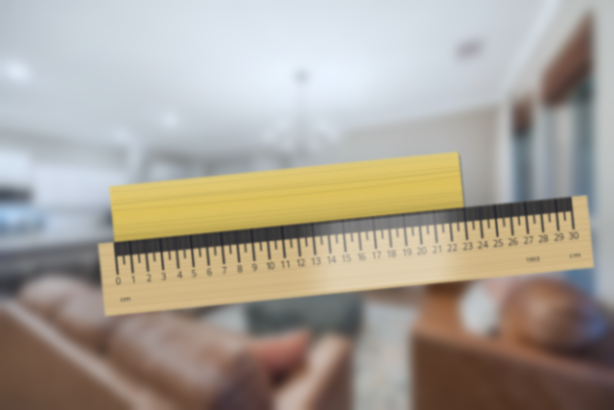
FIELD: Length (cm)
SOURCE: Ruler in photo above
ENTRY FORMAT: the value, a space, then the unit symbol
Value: 23 cm
